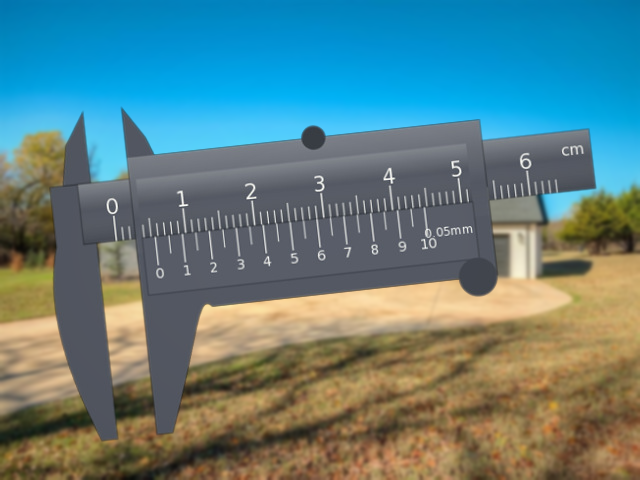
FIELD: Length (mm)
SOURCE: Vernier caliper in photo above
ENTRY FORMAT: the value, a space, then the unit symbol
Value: 5.6 mm
